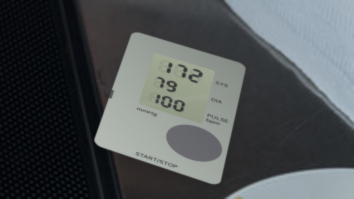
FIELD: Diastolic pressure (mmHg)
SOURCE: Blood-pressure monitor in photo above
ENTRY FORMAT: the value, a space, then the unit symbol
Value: 79 mmHg
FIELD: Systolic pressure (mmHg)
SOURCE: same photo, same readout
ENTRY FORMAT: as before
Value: 172 mmHg
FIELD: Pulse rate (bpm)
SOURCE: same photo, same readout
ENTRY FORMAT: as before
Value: 100 bpm
